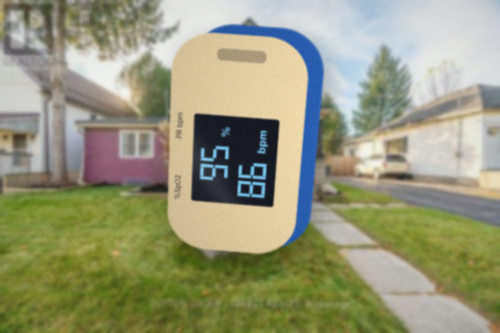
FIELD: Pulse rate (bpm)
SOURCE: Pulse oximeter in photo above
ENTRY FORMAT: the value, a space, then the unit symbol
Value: 86 bpm
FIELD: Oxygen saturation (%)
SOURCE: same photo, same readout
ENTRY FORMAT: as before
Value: 95 %
